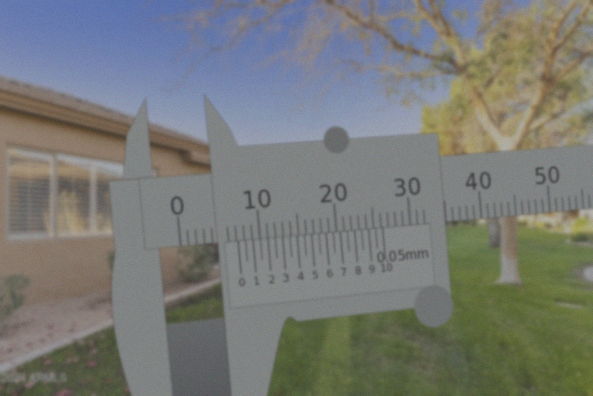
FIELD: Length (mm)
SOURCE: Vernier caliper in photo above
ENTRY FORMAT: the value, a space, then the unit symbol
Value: 7.2 mm
